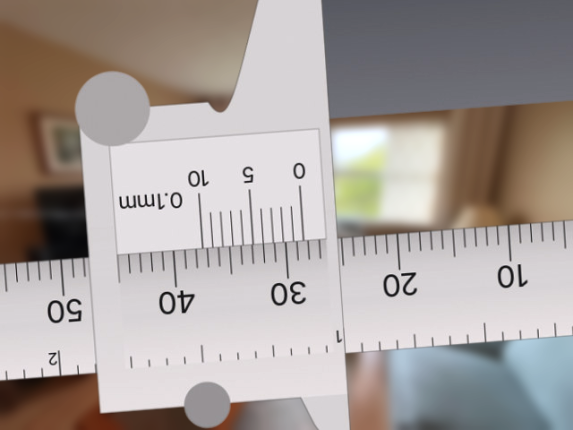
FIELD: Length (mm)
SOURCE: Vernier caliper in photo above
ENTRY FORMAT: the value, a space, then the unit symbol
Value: 28.4 mm
